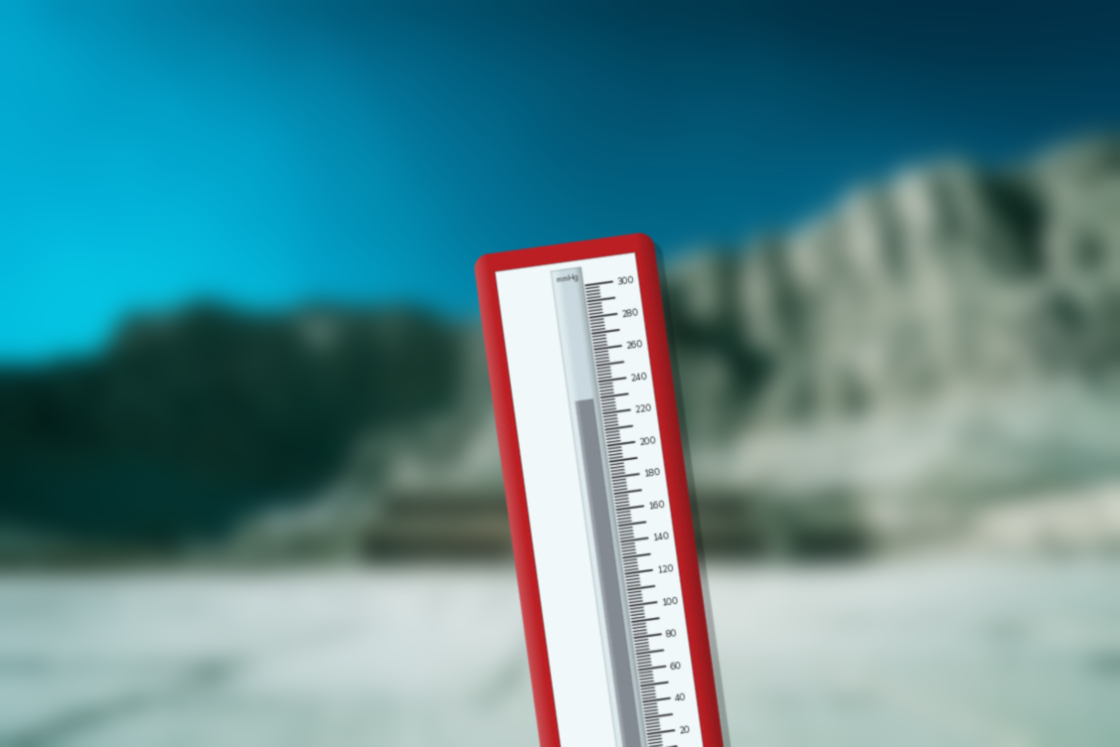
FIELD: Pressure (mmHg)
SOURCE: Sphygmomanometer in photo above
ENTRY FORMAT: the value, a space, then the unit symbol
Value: 230 mmHg
